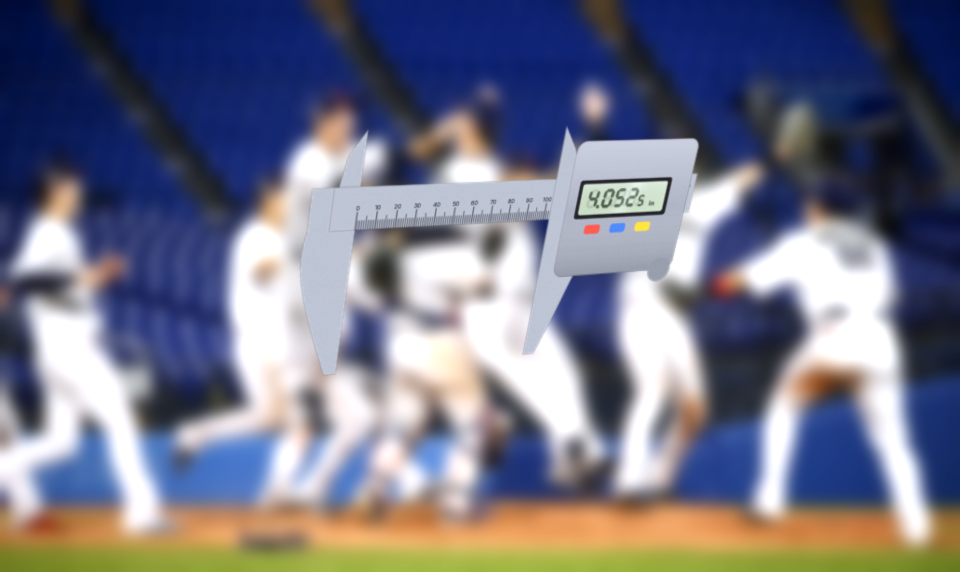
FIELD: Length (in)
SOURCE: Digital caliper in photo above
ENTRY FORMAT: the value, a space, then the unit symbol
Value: 4.0525 in
